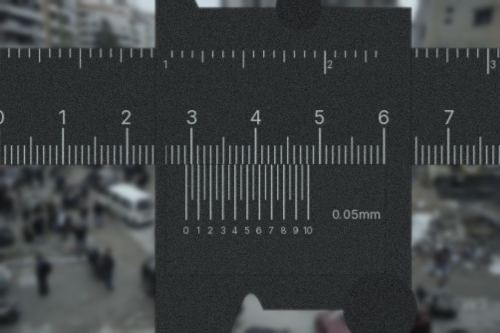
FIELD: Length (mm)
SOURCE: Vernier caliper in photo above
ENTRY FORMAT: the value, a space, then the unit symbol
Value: 29.2 mm
